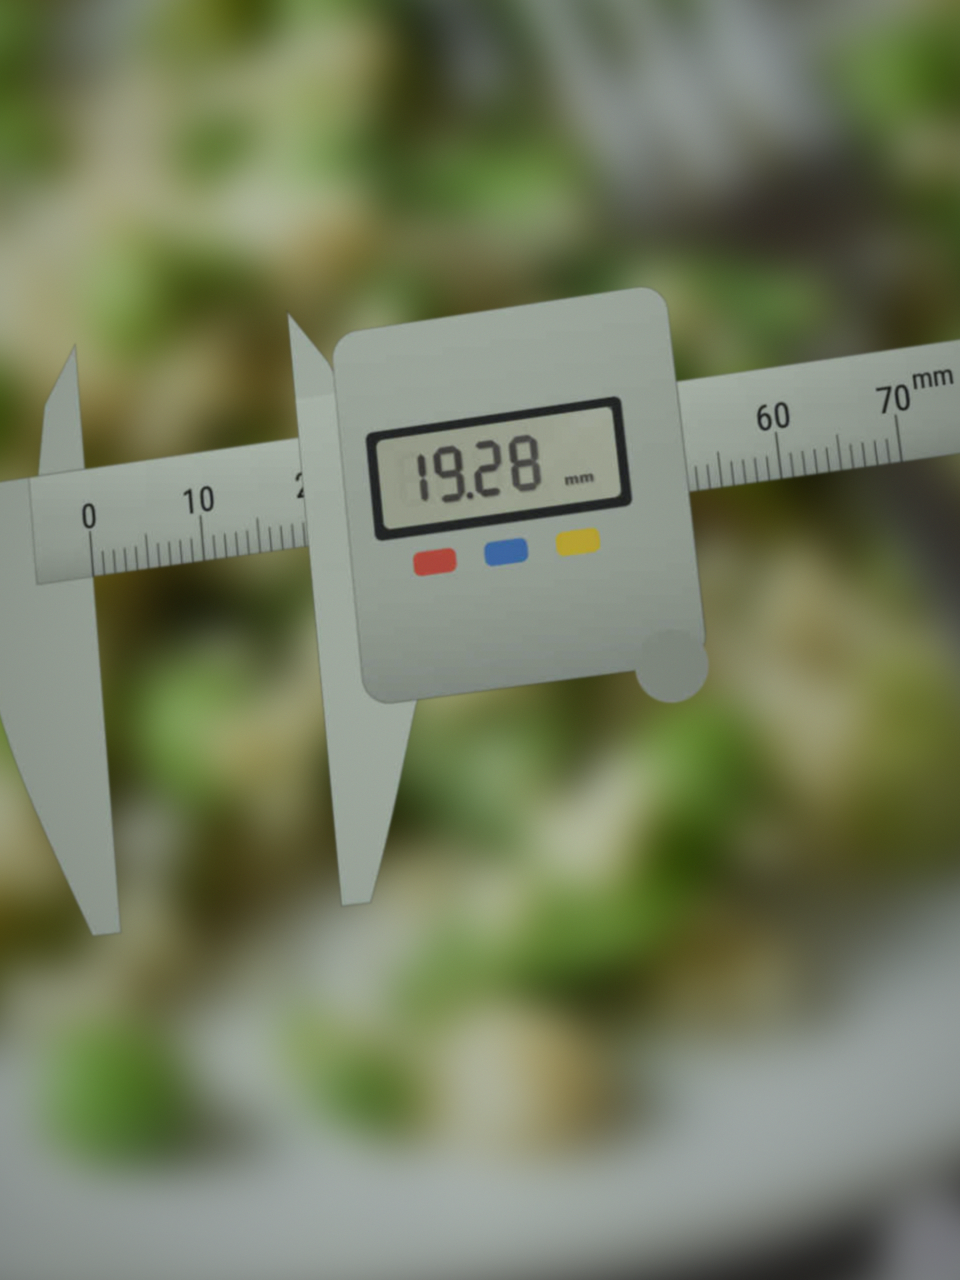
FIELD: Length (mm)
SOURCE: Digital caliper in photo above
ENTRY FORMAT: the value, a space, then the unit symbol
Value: 19.28 mm
